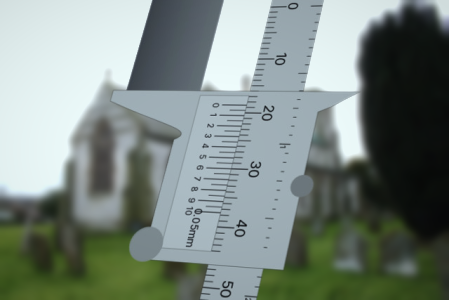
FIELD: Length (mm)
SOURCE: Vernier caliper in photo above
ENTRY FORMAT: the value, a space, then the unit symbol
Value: 18.6 mm
